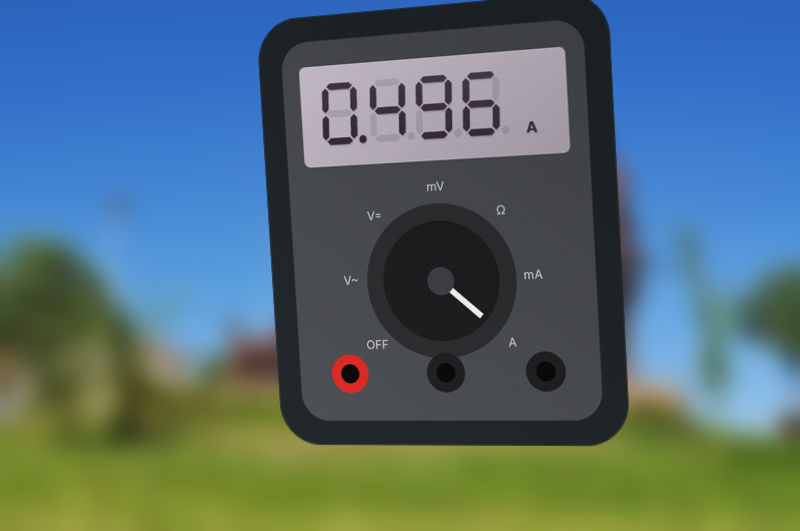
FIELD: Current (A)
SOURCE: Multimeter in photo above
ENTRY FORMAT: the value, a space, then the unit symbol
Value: 0.496 A
